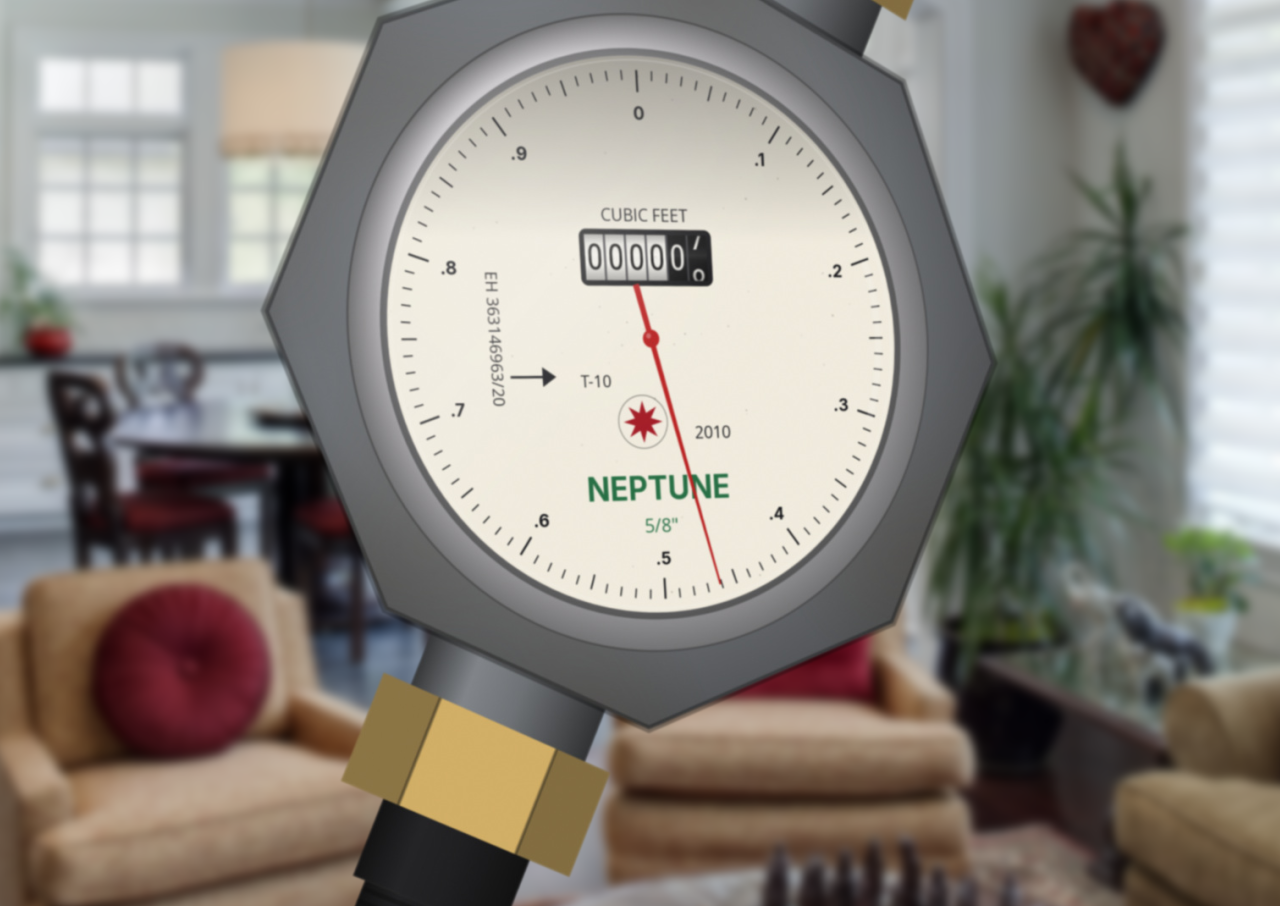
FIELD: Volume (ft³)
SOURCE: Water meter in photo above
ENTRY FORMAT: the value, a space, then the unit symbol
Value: 7.46 ft³
